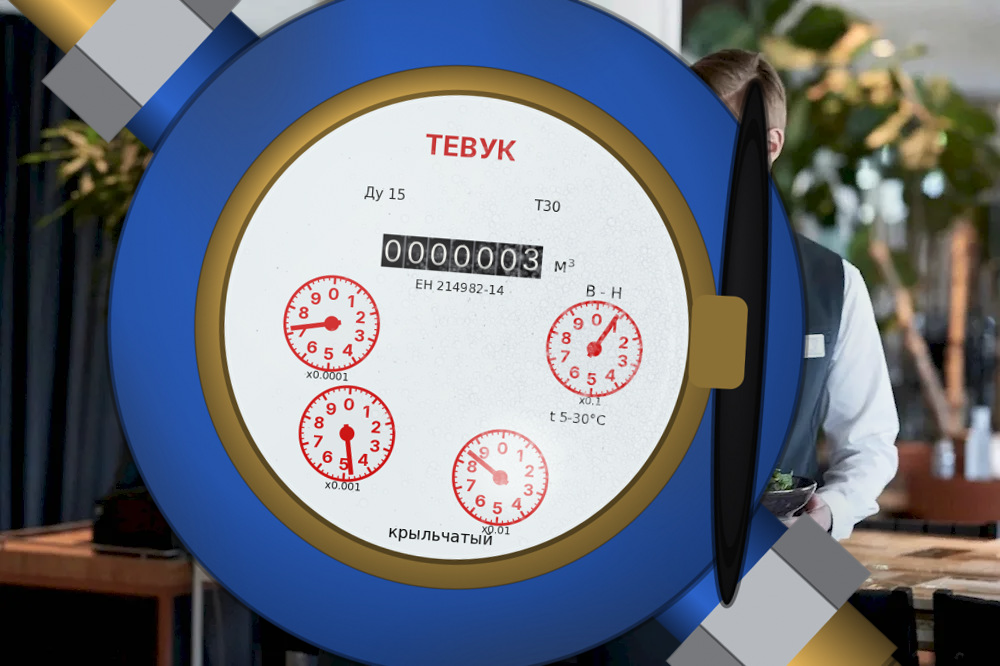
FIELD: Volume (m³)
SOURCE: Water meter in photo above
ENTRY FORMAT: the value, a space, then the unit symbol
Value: 3.0847 m³
